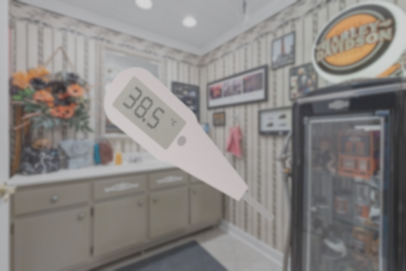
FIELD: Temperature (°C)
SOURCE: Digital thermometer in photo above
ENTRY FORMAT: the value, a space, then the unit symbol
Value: 38.5 °C
